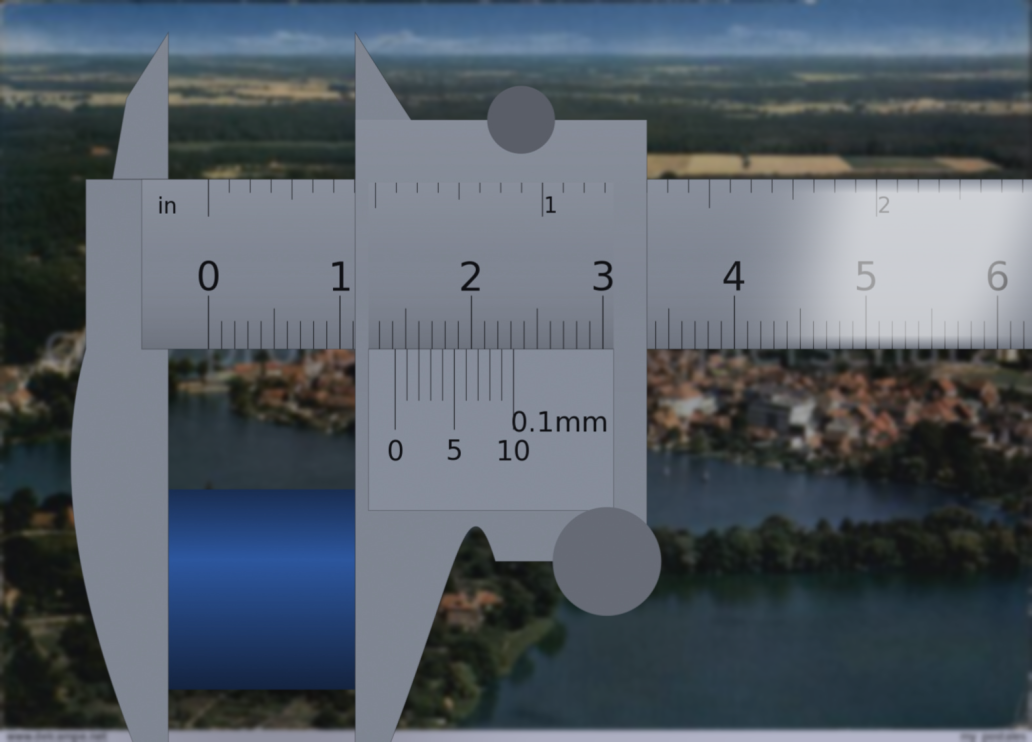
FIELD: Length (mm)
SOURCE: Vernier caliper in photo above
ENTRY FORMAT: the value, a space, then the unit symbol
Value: 14.2 mm
